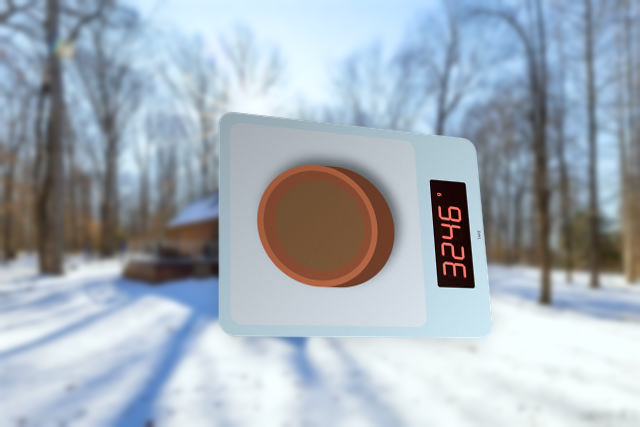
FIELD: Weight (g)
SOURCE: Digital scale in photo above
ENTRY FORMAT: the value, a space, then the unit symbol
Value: 3246 g
